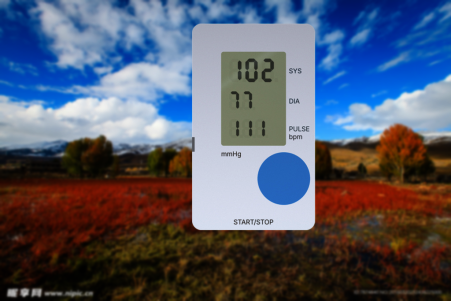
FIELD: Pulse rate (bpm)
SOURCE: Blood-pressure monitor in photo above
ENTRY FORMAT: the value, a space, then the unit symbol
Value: 111 bpm
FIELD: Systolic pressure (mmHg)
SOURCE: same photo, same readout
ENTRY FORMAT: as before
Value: 102 mmHg
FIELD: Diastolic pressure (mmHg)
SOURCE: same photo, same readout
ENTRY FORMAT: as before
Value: 77 mmHg
